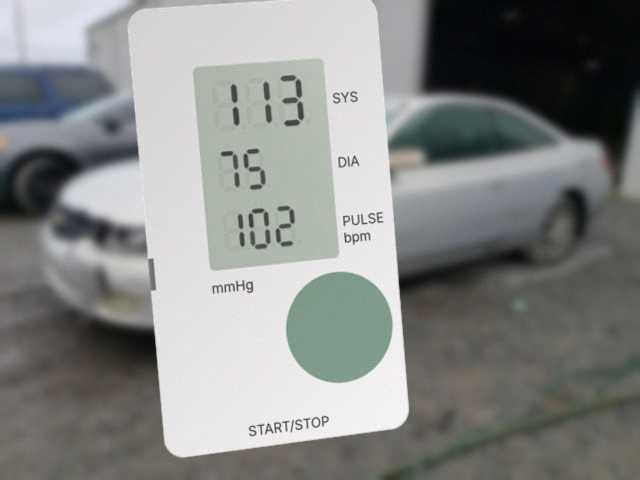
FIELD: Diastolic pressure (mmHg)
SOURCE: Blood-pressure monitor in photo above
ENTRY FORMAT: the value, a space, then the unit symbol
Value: 75 mmHg
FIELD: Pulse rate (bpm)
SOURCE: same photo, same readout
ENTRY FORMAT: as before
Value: 102 bpm
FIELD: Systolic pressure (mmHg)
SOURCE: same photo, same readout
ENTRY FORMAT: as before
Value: 113 mmHg
